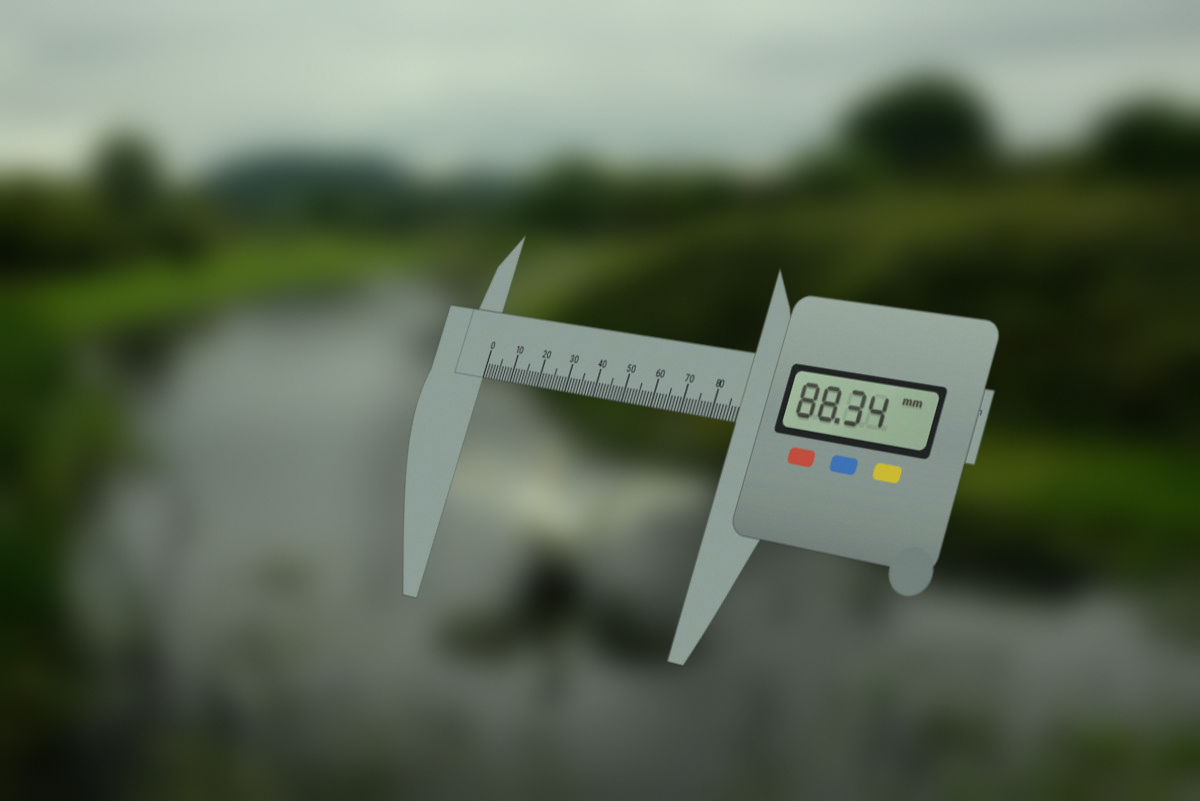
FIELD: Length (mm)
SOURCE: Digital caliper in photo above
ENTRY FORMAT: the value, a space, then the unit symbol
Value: 88.34 mm
